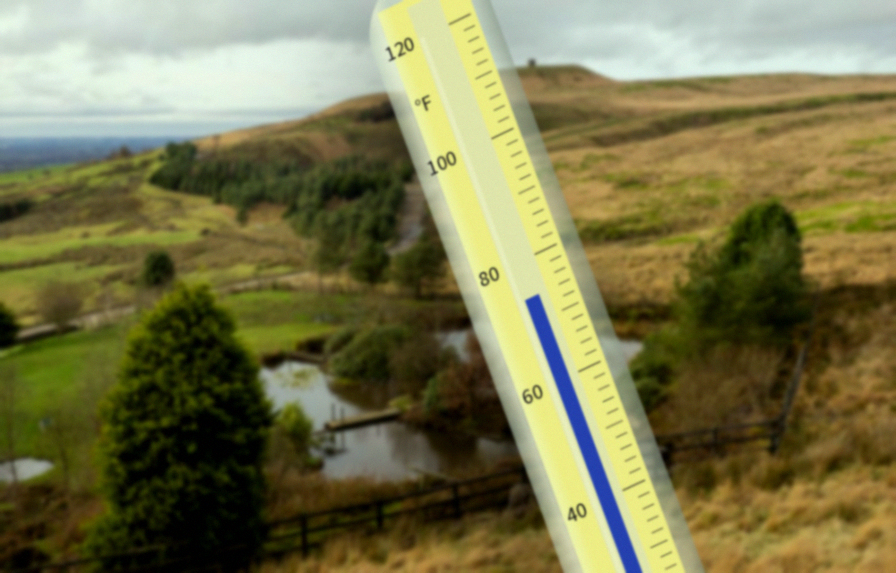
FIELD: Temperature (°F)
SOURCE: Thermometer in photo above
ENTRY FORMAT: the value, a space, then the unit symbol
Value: 74 °F
